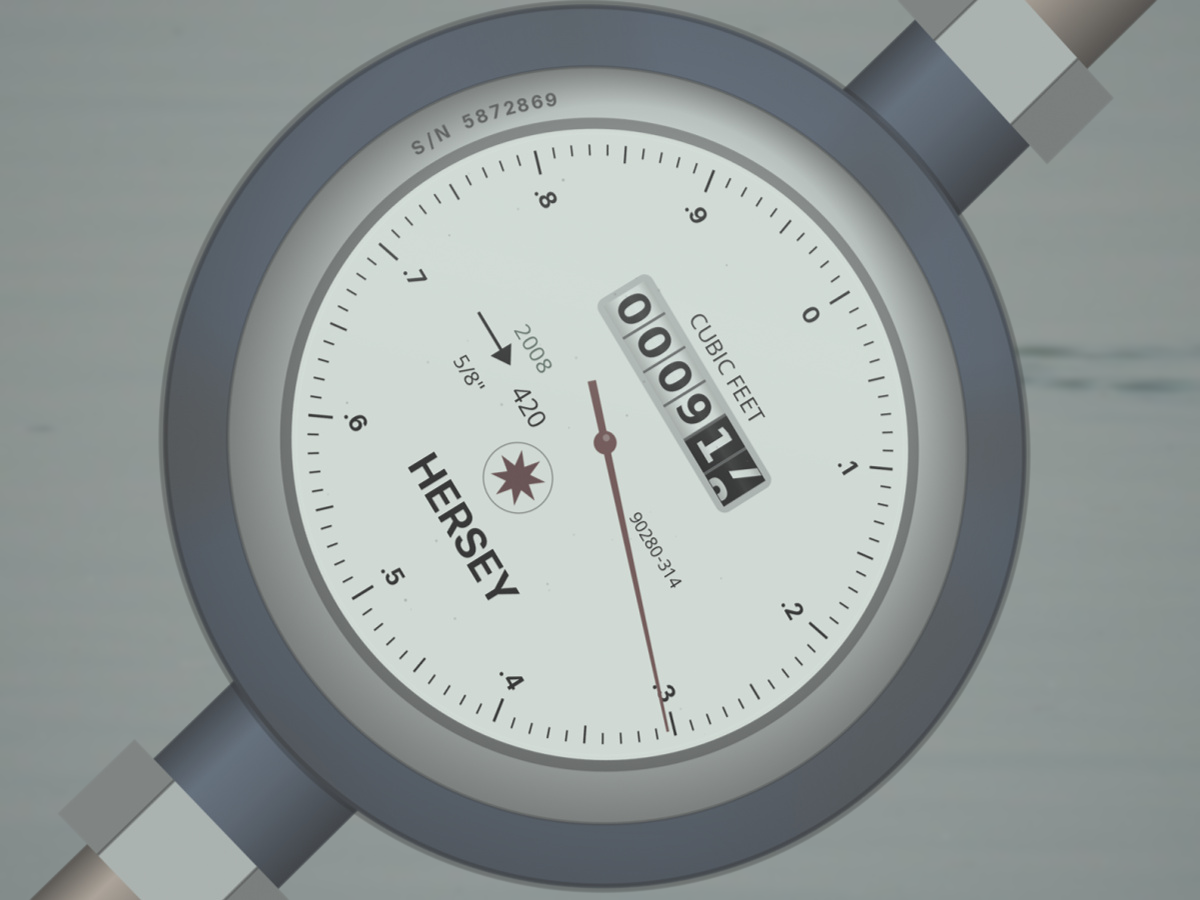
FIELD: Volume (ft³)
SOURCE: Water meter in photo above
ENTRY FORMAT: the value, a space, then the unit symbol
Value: 917.30 ft³
